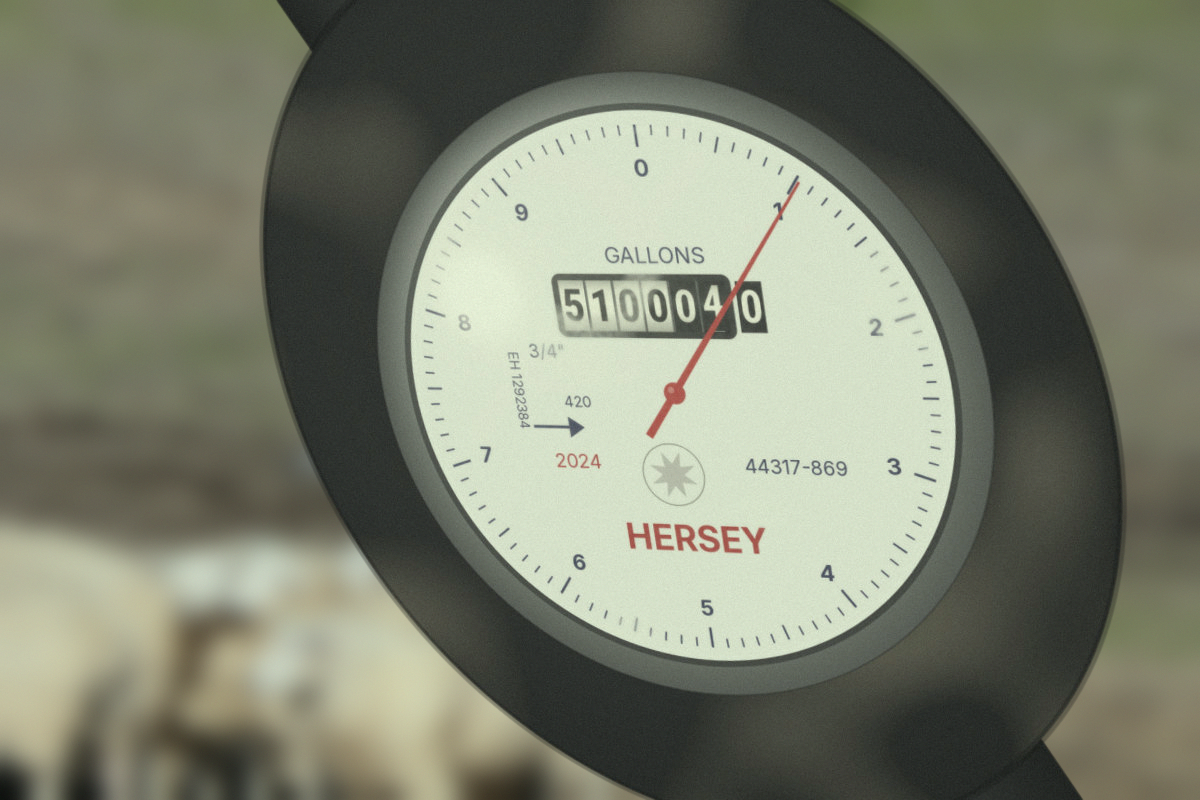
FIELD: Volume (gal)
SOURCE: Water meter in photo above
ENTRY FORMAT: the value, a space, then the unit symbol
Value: 5100041.0 gal
